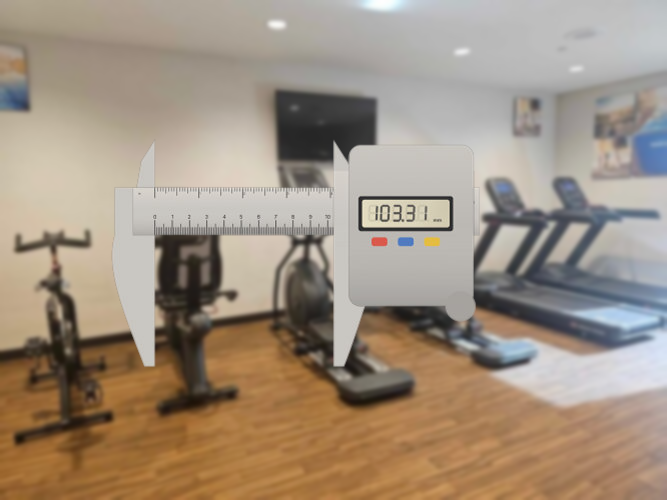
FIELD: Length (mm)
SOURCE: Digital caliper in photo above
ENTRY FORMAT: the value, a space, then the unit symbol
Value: 103.31 mm
